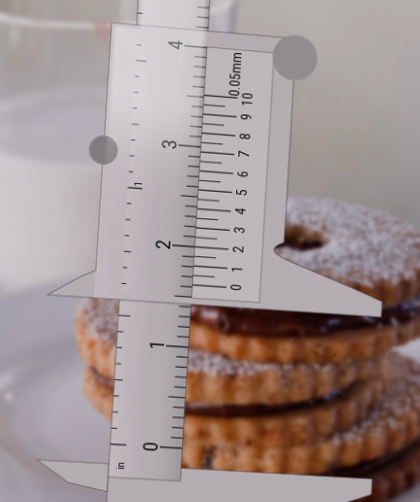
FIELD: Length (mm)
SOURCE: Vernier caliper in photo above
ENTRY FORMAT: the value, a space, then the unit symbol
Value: 16.2 mm
